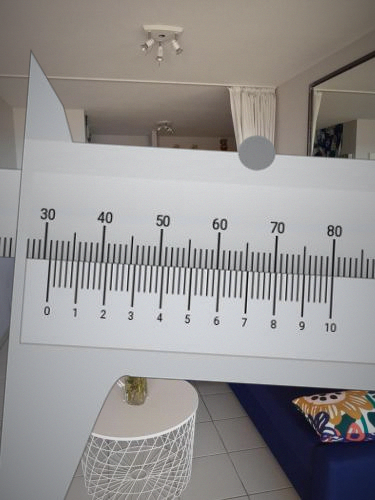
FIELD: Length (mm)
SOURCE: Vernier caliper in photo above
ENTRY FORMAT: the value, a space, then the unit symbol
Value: 31.0 mm
